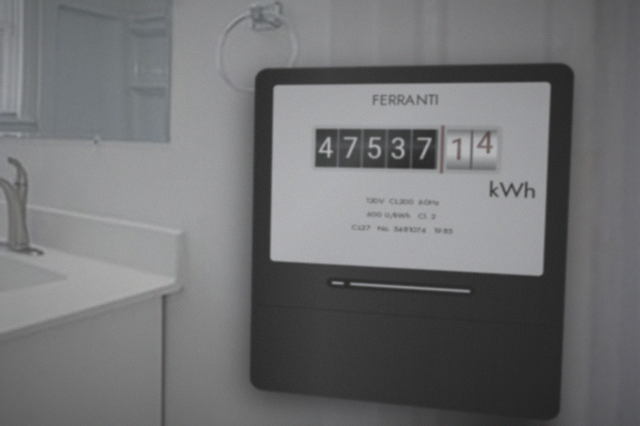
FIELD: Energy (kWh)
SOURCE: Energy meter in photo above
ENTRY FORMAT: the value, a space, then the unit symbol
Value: 47537.14 kWh
